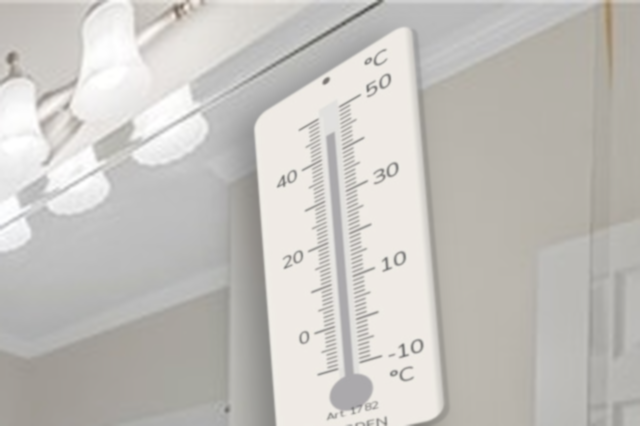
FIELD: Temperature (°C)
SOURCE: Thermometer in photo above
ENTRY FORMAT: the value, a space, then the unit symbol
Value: 45 °C
